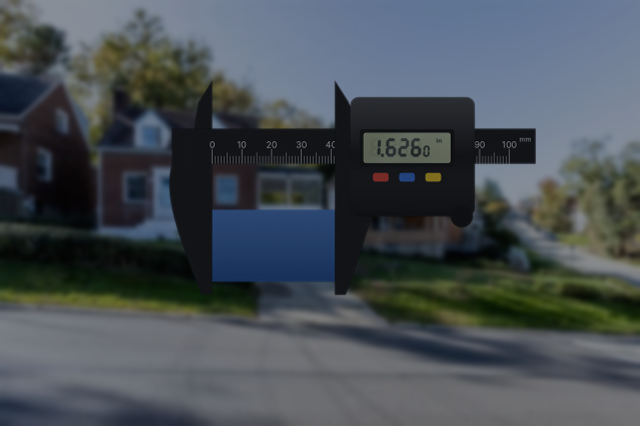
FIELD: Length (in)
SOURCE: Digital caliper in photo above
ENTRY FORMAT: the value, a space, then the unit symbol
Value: 1.6260 in
